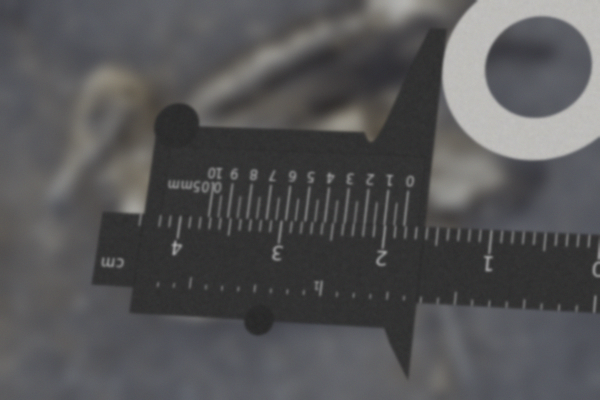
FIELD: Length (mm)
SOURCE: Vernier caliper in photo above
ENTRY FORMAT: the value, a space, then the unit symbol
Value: 18.2 mm
